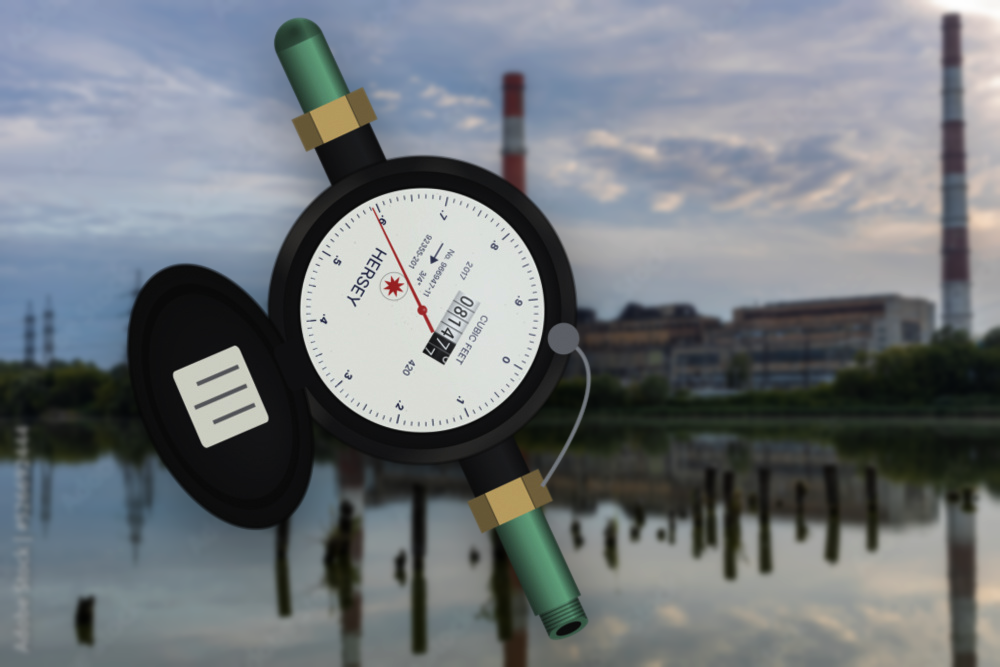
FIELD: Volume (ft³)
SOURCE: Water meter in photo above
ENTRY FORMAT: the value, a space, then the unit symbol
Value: 81476.59 ft³
